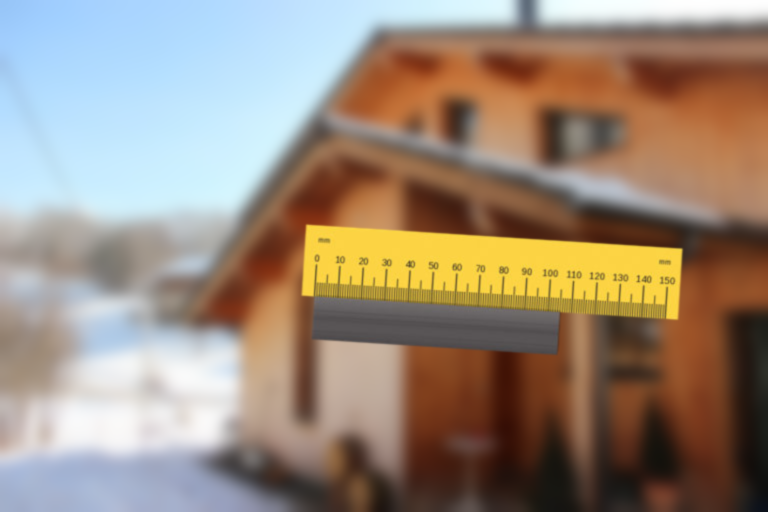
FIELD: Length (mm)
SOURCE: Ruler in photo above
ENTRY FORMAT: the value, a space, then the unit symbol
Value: 105 mm
